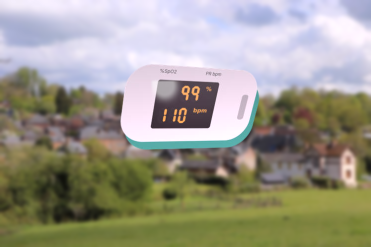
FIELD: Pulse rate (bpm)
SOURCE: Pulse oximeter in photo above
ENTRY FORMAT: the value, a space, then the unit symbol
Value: 110 bpm
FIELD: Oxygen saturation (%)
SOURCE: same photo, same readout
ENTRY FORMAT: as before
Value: 99 %
